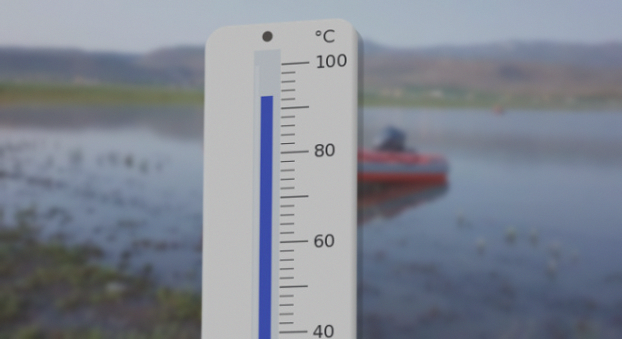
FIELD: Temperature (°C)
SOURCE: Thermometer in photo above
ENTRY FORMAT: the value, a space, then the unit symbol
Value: 93 °C
